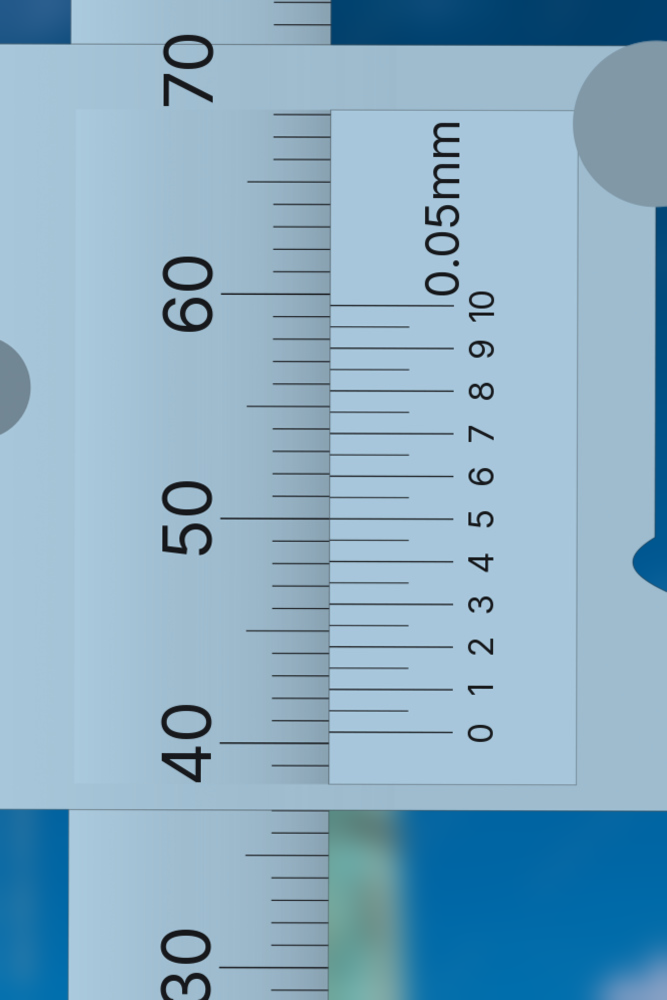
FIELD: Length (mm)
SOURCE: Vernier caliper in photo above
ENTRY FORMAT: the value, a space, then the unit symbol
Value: 40.5 mm
